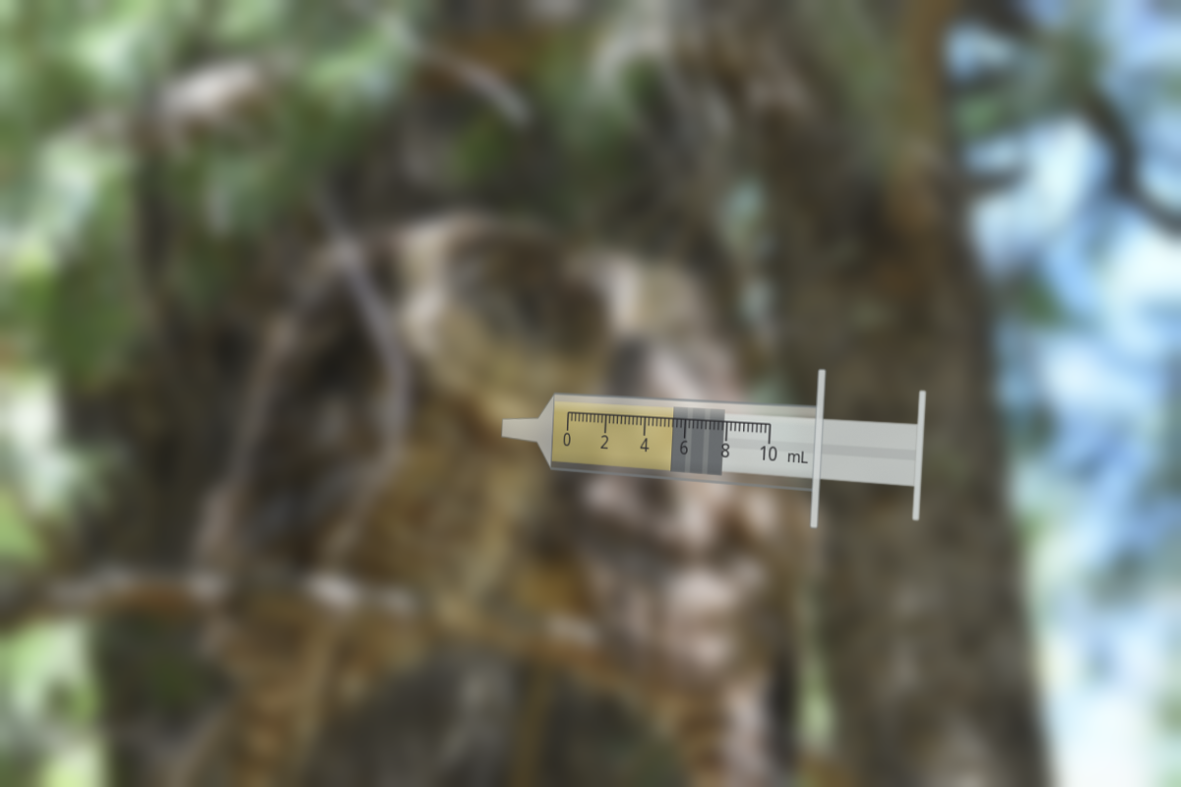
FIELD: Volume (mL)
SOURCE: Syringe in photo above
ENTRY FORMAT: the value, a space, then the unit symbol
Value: 5.4 mL
